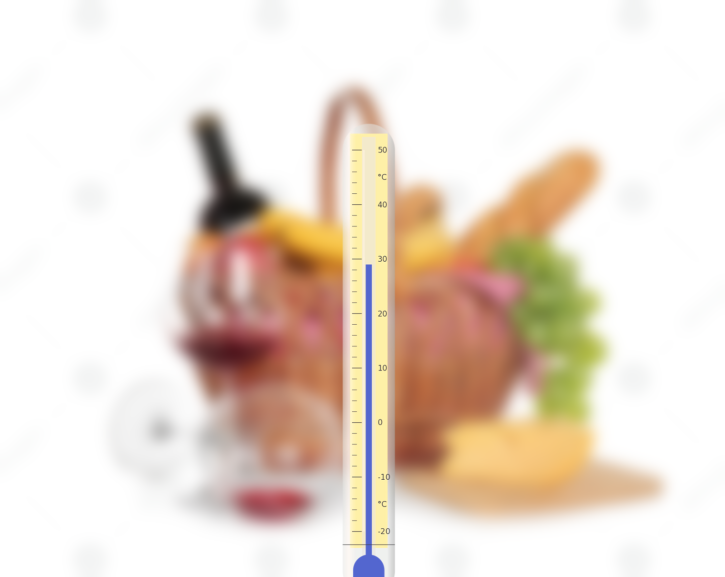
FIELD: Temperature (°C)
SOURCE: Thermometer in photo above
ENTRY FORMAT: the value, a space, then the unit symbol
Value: 29 °C
